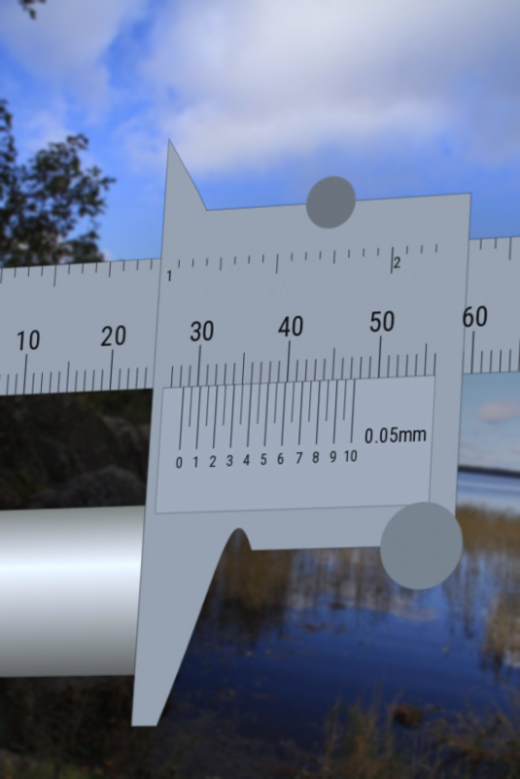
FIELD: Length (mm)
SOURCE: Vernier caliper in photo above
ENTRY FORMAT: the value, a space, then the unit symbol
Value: 28.4 mm
